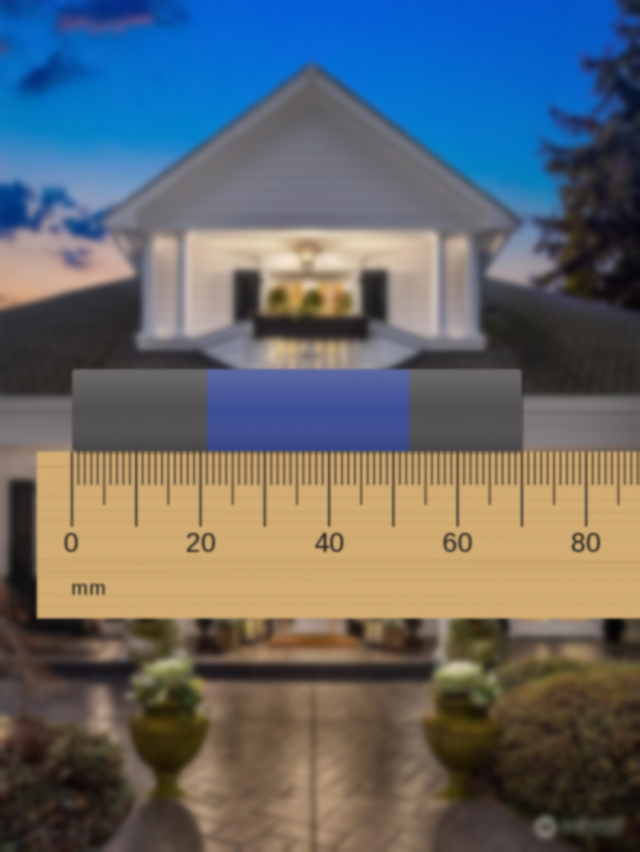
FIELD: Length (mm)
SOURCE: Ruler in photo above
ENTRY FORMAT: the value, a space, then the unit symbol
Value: 70 mm
